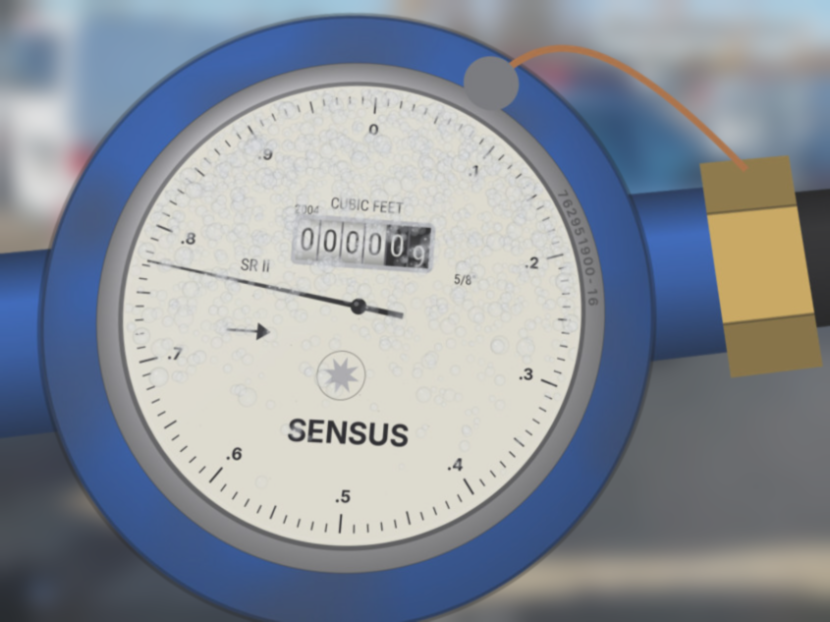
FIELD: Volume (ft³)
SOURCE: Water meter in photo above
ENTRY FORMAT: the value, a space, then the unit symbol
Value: 8.77 ft³
